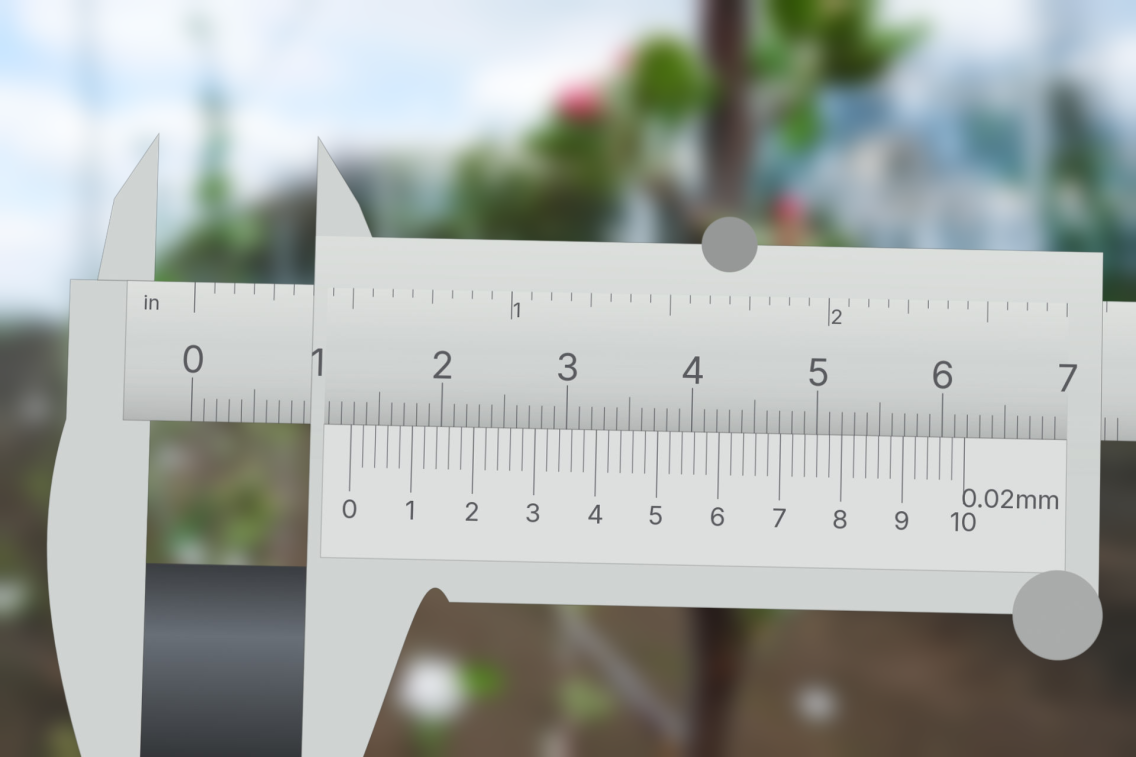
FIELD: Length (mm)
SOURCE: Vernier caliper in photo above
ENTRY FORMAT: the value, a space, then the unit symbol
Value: 12.8 mm
